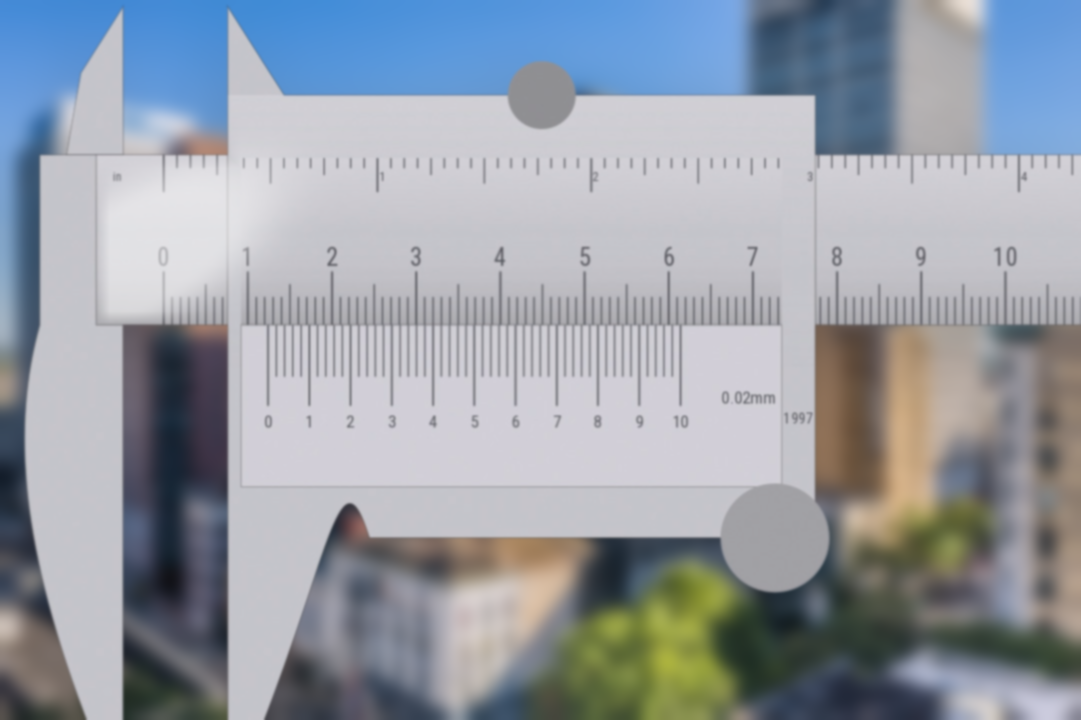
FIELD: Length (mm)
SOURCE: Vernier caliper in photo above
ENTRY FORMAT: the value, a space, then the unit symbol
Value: 12.4 mm
